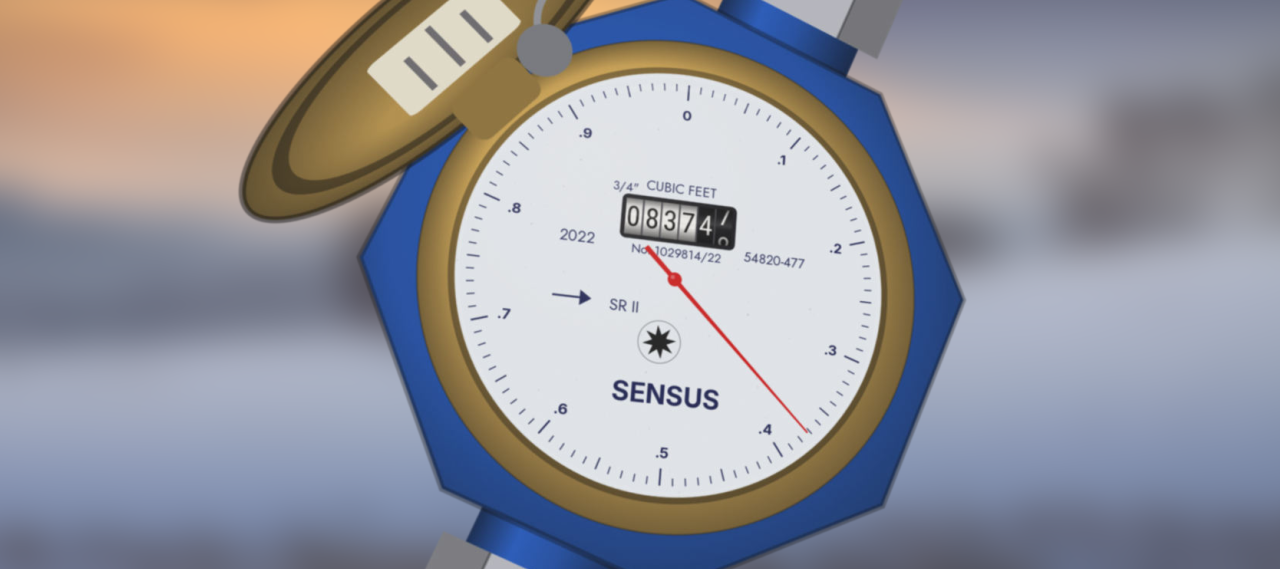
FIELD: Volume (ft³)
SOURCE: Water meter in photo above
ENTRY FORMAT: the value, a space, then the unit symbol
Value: 83747.37 ft³
